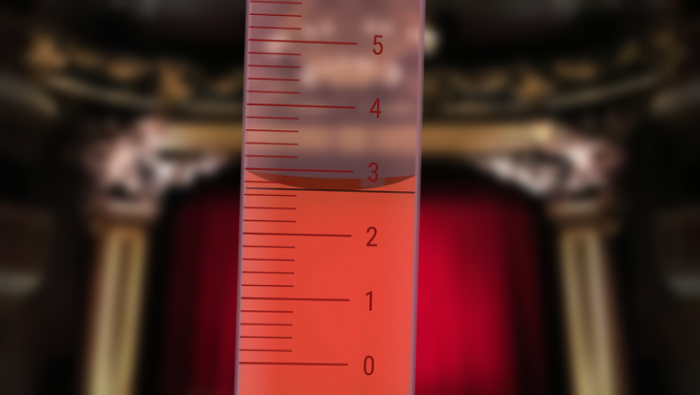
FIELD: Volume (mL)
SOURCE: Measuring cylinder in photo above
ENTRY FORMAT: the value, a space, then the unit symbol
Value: 2.7 mL
